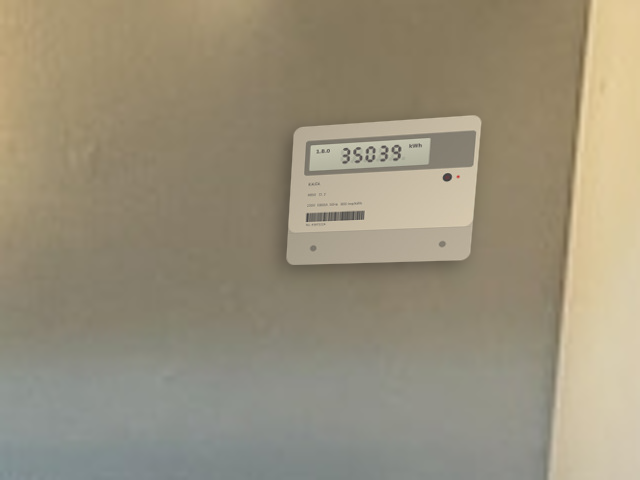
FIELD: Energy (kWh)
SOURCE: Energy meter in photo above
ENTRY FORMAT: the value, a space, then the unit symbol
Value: 35039 kWh
